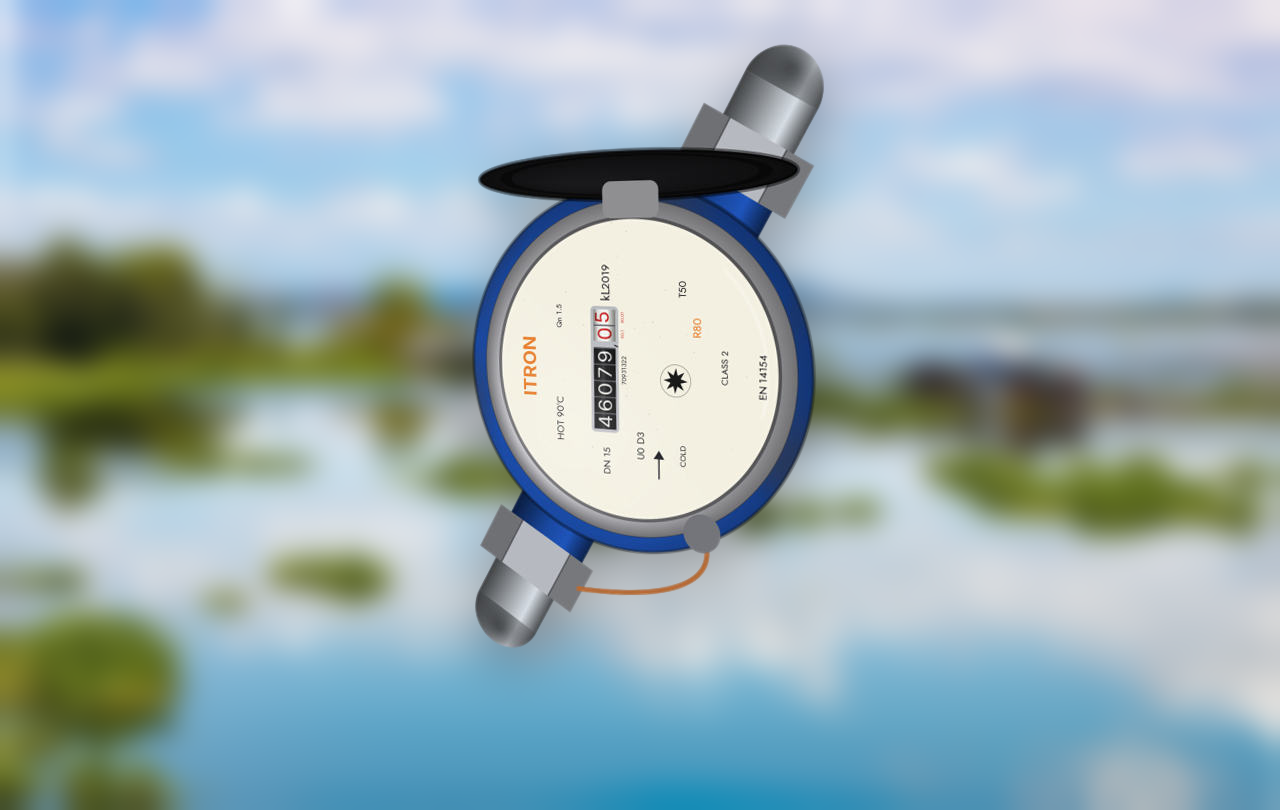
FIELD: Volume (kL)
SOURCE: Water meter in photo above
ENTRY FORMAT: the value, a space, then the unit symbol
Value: 46079.05 kL
